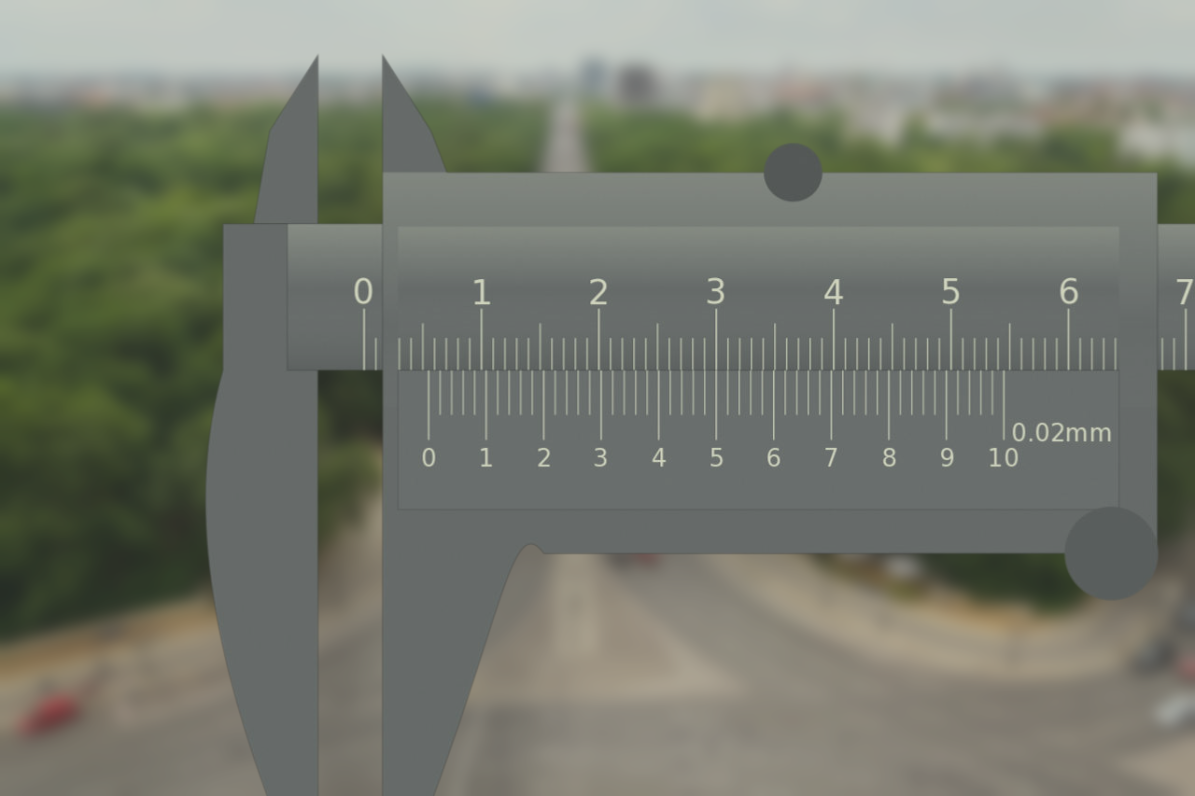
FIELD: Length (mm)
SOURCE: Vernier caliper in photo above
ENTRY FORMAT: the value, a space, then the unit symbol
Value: 5.5 mm
